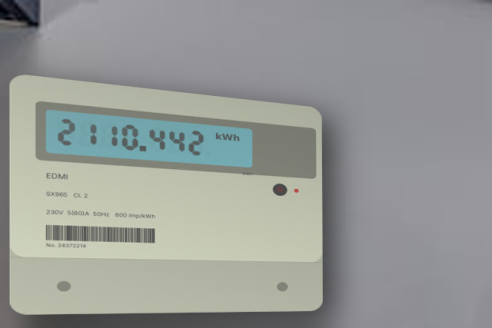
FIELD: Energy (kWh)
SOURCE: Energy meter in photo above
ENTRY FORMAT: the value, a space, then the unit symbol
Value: 2110.442 kWh
